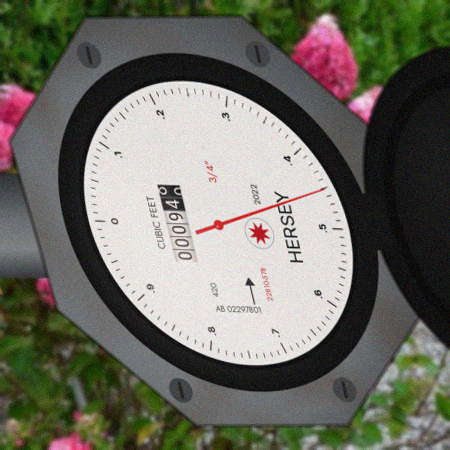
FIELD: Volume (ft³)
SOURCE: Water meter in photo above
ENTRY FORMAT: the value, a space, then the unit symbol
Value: 948.45 ft³
